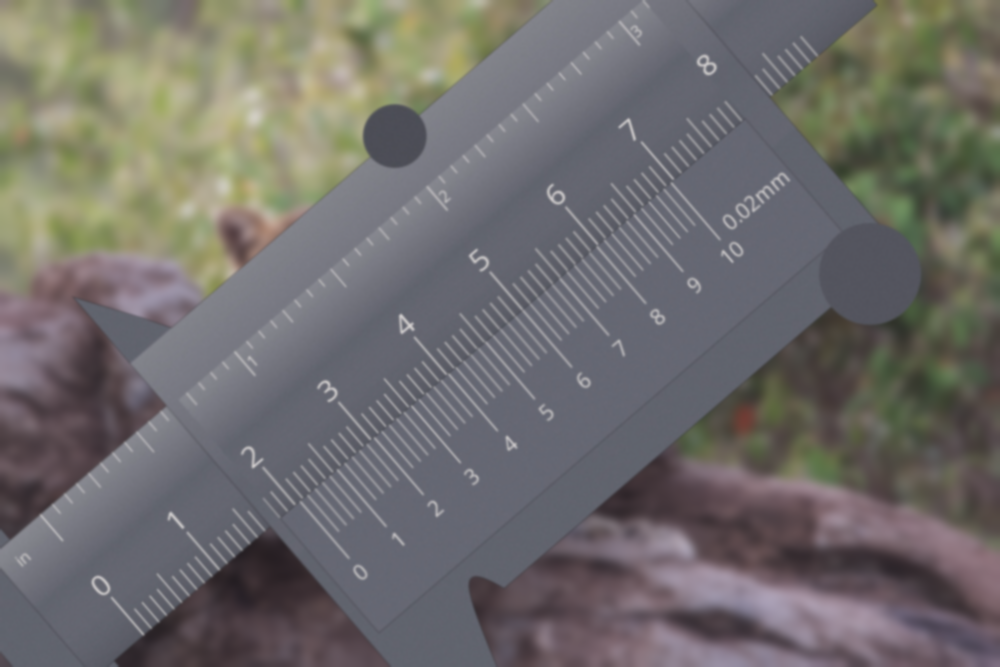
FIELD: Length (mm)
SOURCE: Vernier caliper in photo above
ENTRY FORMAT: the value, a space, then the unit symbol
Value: 20.6 mm
